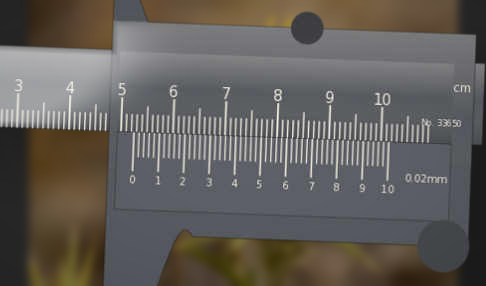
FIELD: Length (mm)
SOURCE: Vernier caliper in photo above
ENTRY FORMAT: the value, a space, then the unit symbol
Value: 52.5 mm
